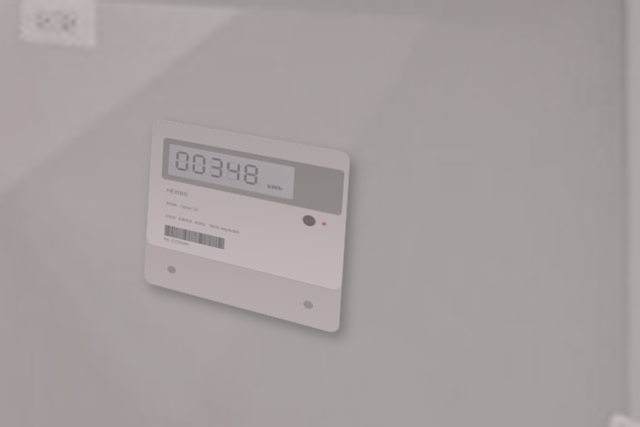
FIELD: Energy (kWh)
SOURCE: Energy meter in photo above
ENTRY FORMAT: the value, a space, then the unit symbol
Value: 348 kWh
